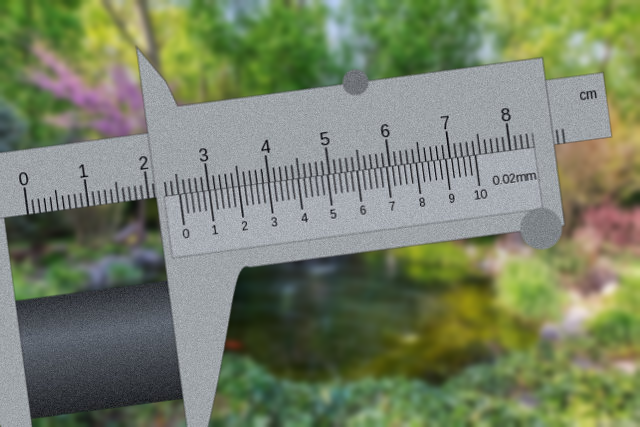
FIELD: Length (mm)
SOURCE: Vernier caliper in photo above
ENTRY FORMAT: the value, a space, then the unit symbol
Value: 25.2 mm
